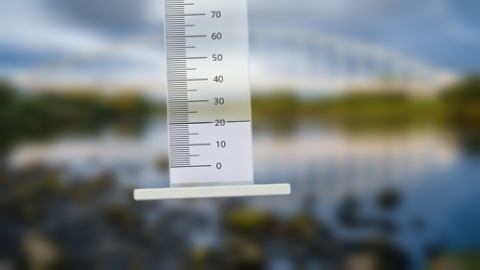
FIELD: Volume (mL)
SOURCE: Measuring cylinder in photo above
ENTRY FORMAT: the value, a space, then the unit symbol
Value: 20 mL
